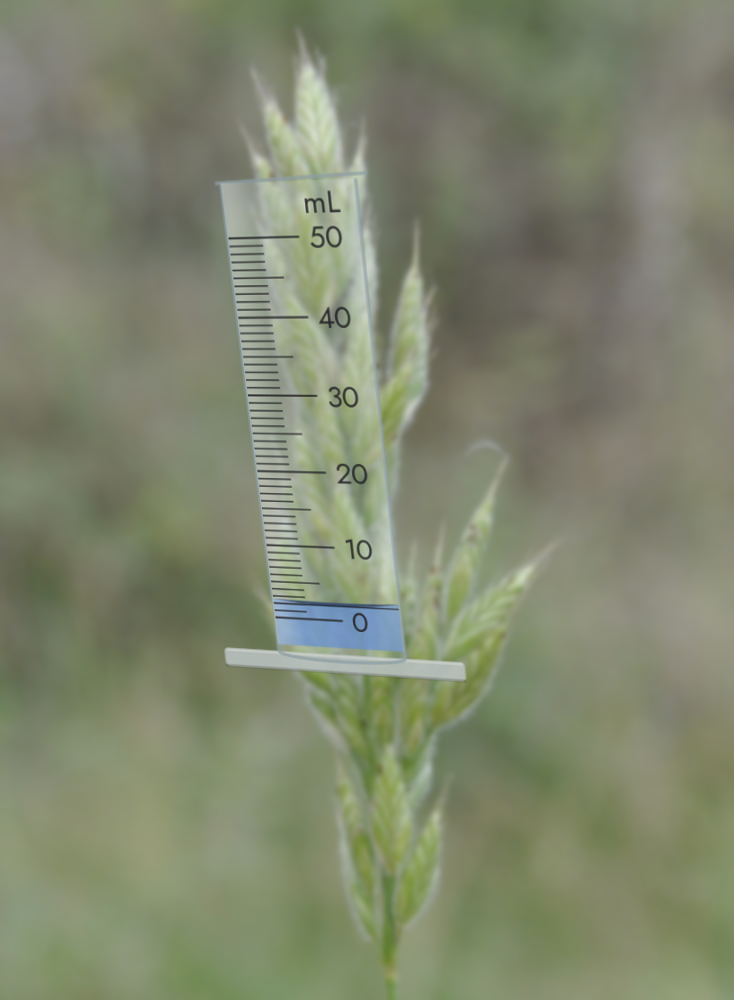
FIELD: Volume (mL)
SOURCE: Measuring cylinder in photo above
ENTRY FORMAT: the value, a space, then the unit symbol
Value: 2 mL
